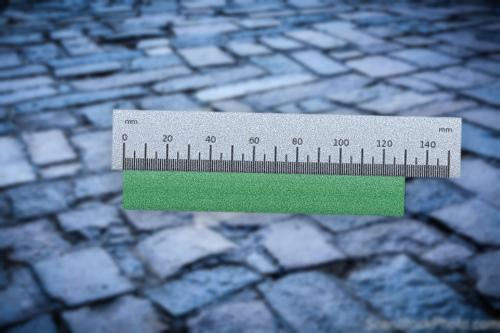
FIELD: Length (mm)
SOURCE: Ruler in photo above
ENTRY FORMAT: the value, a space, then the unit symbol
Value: 130 mm
